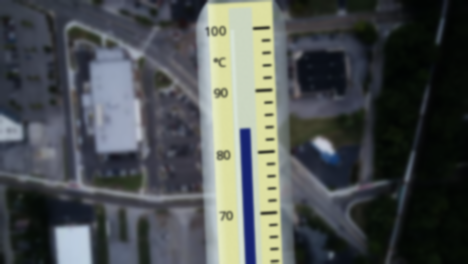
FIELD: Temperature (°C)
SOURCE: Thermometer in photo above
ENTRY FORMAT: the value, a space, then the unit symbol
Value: 84 °C
